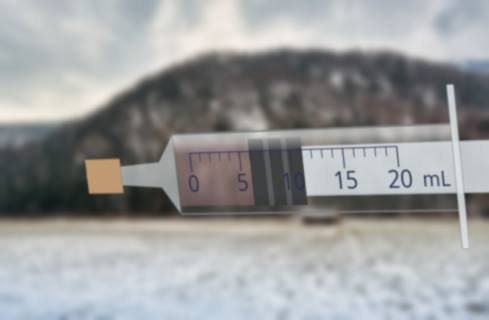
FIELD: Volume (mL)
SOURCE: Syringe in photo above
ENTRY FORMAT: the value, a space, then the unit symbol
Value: 6 mL
